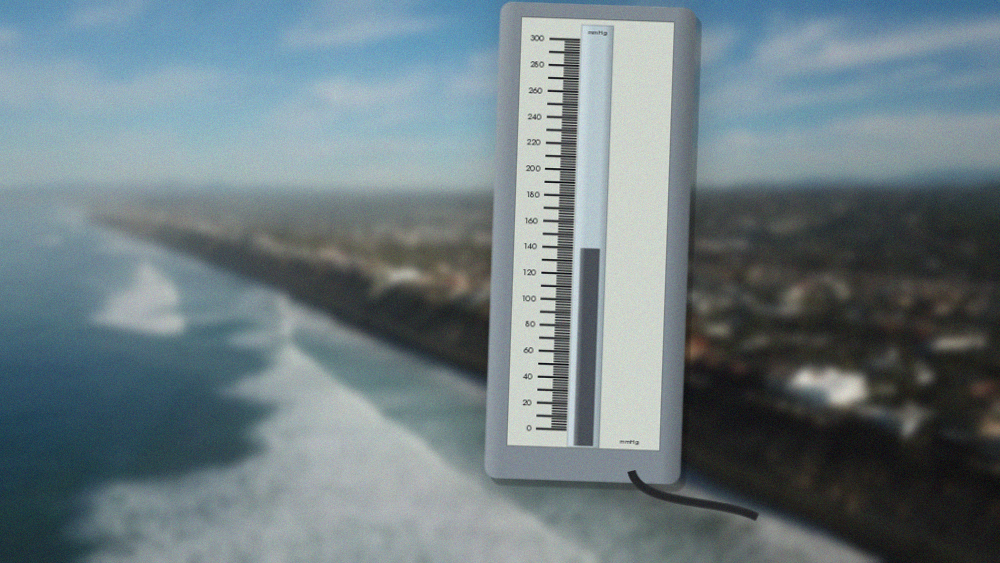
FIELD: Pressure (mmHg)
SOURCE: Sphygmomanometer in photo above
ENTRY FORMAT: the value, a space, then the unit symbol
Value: 140 mmHg
